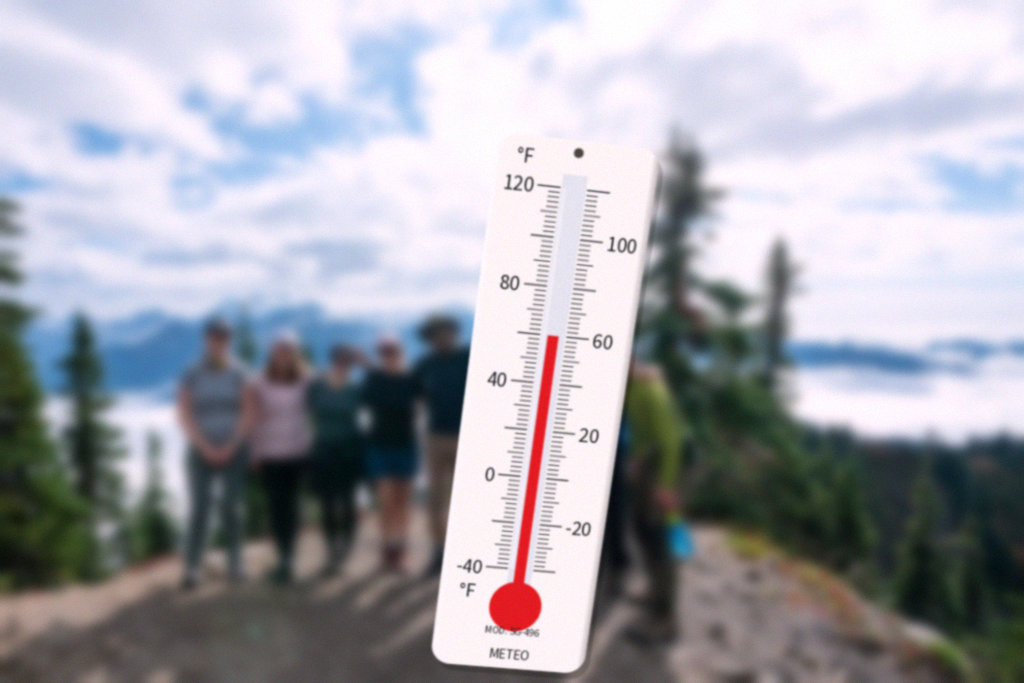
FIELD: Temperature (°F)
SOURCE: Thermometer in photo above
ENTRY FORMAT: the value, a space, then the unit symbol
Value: 60 °F
